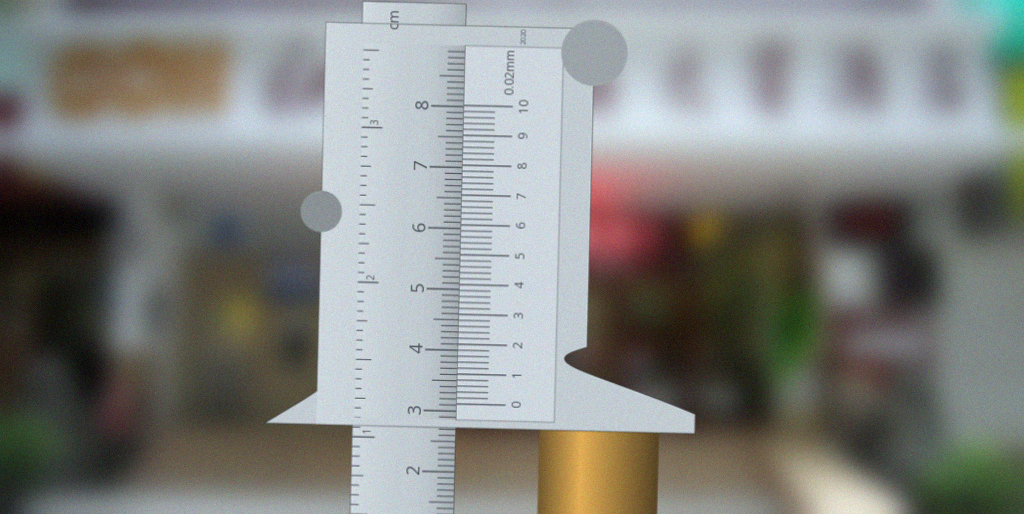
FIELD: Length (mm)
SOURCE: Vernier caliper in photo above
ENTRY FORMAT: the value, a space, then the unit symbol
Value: 31.2 mm
